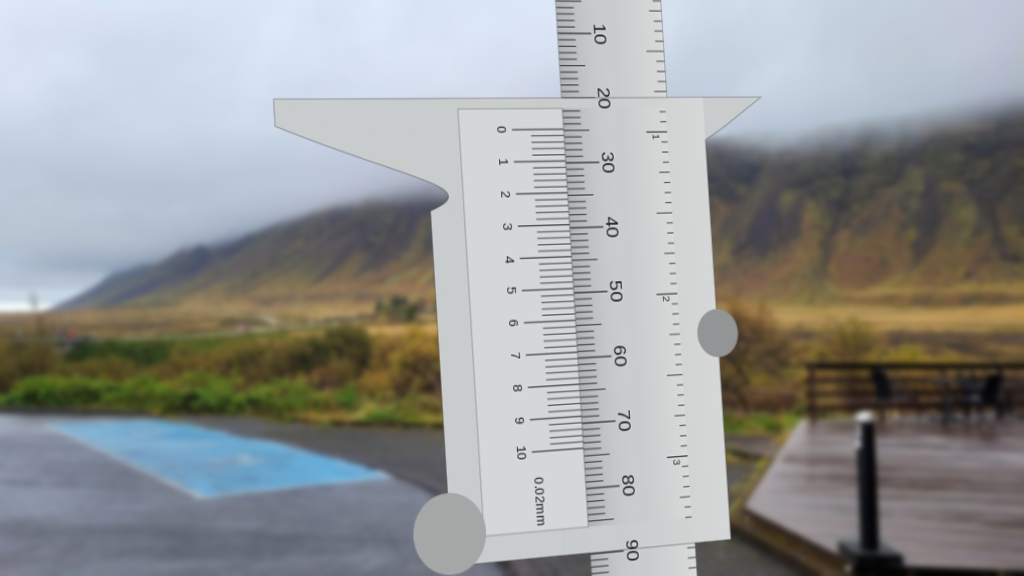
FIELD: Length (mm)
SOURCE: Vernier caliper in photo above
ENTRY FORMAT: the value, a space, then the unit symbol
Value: 24.8 mm
